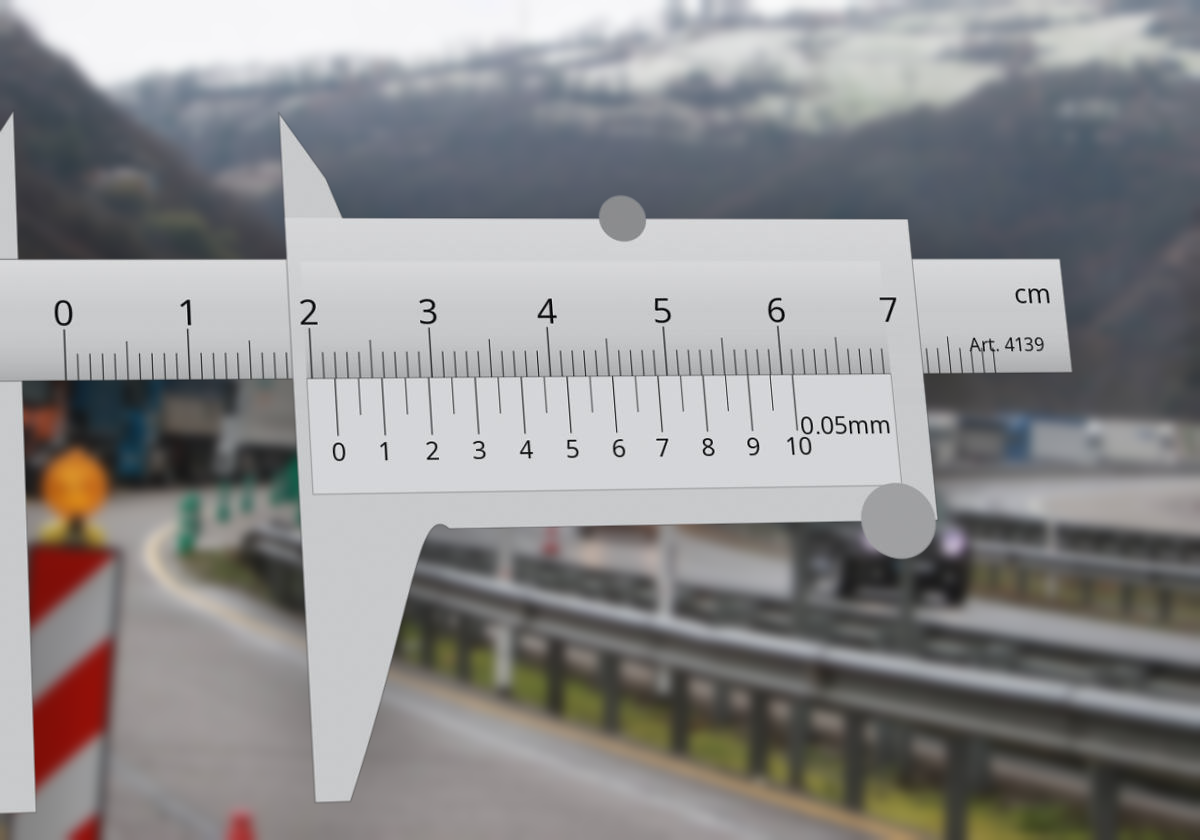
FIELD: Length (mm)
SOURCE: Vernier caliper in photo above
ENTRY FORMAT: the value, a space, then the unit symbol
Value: 21.9 mm
